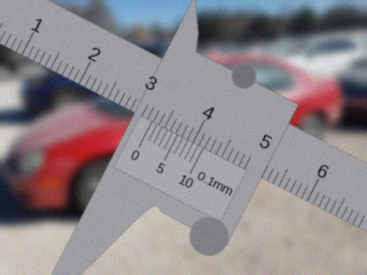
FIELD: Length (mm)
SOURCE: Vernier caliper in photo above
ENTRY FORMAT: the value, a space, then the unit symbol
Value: 32.8 mm
